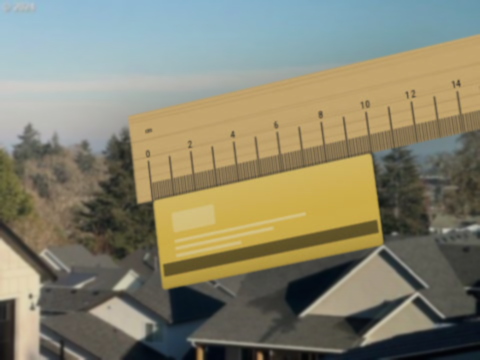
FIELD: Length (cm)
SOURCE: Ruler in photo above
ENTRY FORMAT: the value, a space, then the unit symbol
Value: 10 cm
